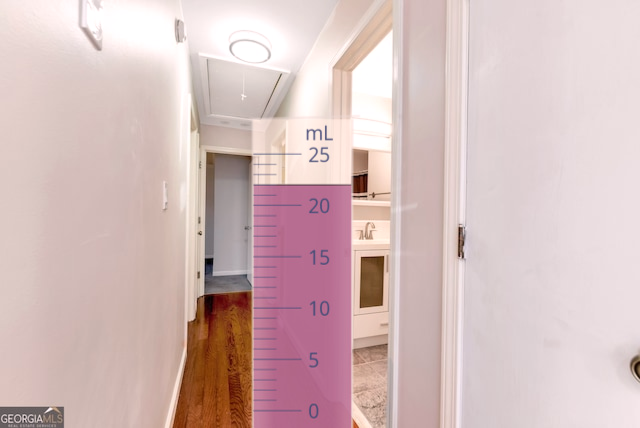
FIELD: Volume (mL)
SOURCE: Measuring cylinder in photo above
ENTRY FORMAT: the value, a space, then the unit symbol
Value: 22 mL
